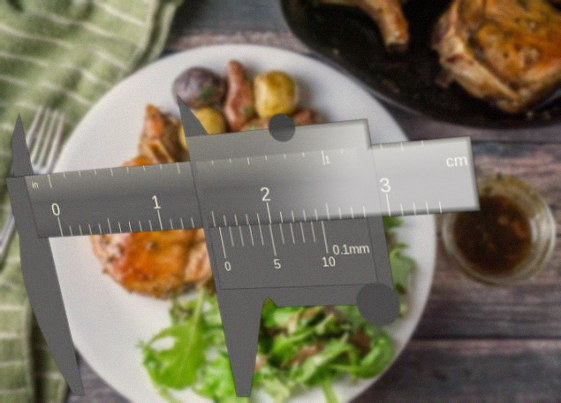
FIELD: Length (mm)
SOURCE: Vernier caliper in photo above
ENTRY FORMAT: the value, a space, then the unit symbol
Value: 15.4 mm
